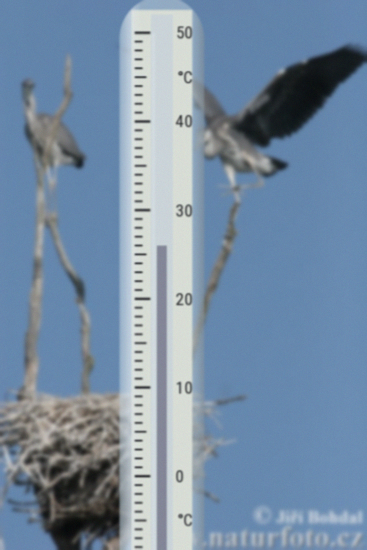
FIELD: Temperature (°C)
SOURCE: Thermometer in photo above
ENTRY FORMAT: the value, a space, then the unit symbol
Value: 26 °C
